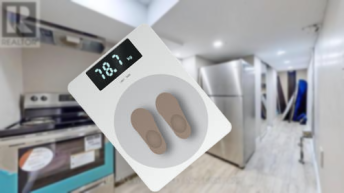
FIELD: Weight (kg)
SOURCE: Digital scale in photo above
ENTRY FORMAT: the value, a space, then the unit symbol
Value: 78.7 kg
